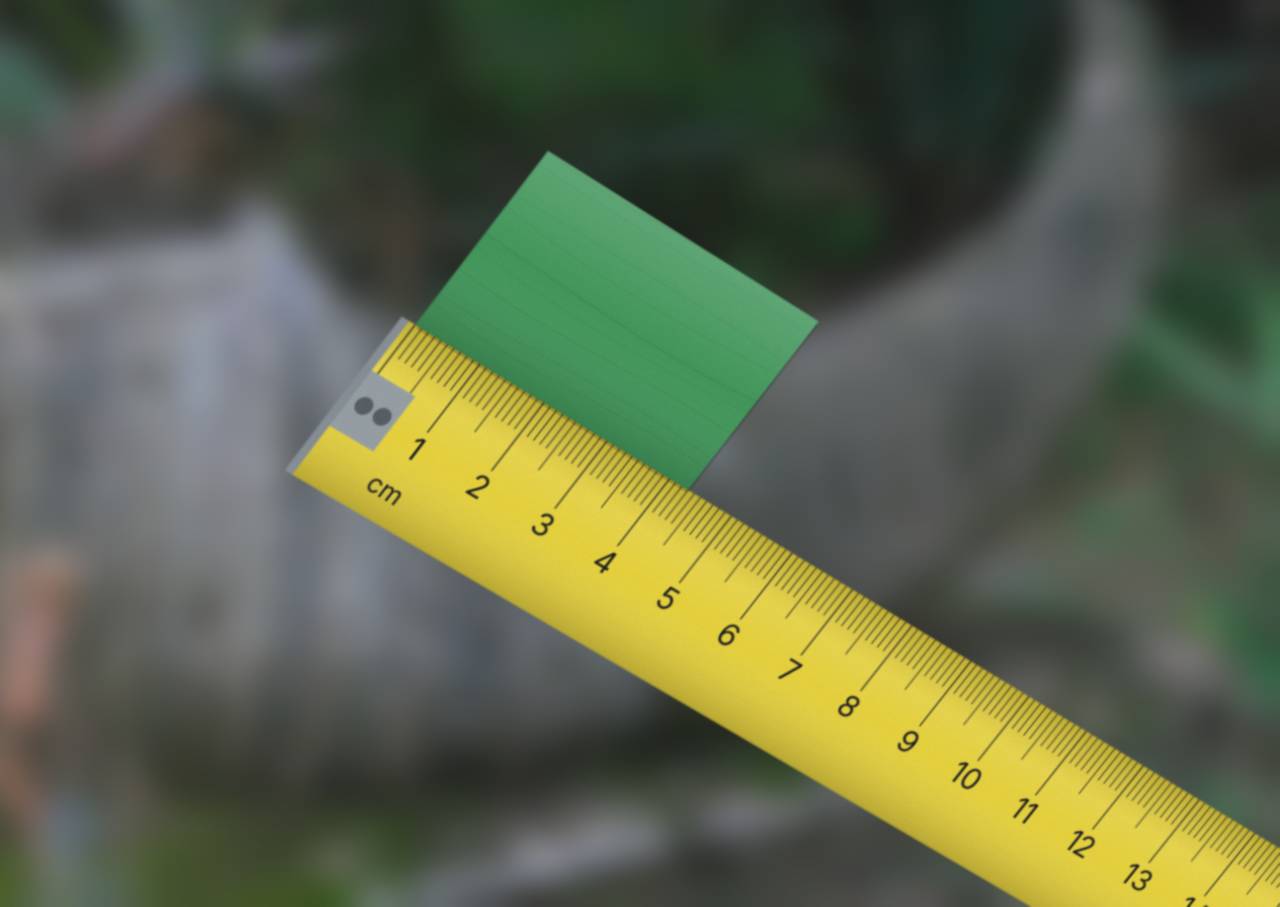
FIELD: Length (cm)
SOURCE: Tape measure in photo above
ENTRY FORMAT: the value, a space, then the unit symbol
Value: 4.3 cm
